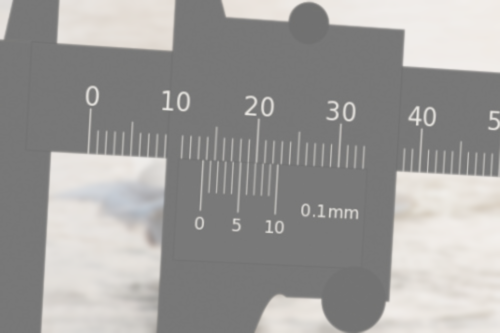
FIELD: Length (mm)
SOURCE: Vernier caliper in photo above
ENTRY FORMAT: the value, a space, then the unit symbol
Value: 13.6 mm
